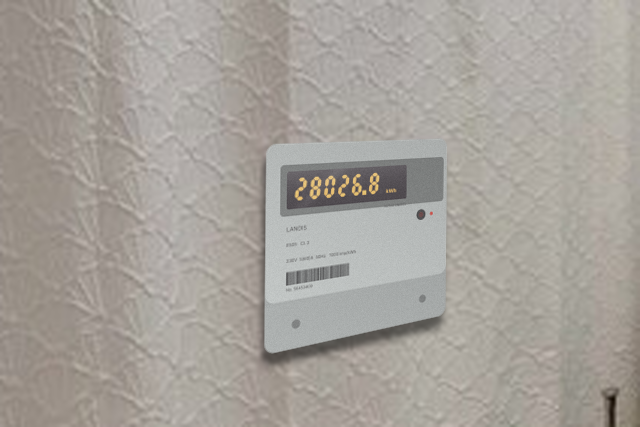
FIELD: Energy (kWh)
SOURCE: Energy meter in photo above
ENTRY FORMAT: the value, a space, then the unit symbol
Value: 28026.8 kWh
